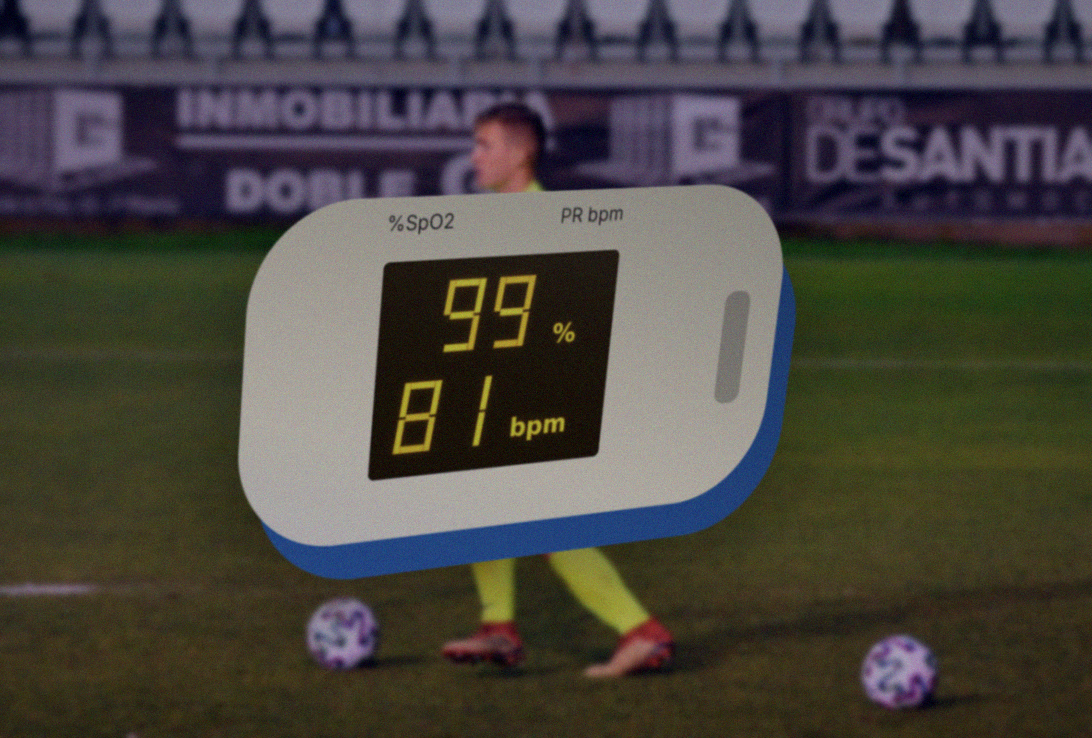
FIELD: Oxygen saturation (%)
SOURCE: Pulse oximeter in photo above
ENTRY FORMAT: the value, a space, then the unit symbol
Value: 99 %
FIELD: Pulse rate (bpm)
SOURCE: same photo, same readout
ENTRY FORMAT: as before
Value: 81 bpm
